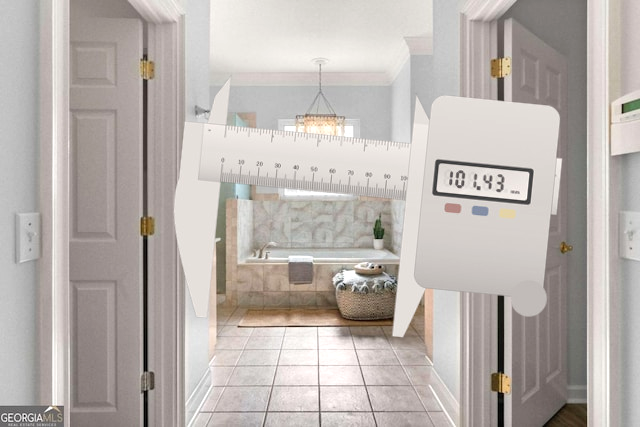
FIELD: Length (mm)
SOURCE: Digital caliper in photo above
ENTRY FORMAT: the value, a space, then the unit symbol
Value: 101.43 mm
